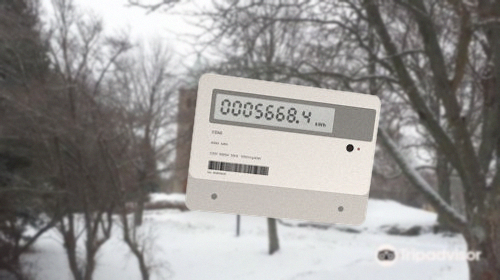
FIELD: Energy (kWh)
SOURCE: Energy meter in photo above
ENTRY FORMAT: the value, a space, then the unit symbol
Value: 5668.4 kWh
